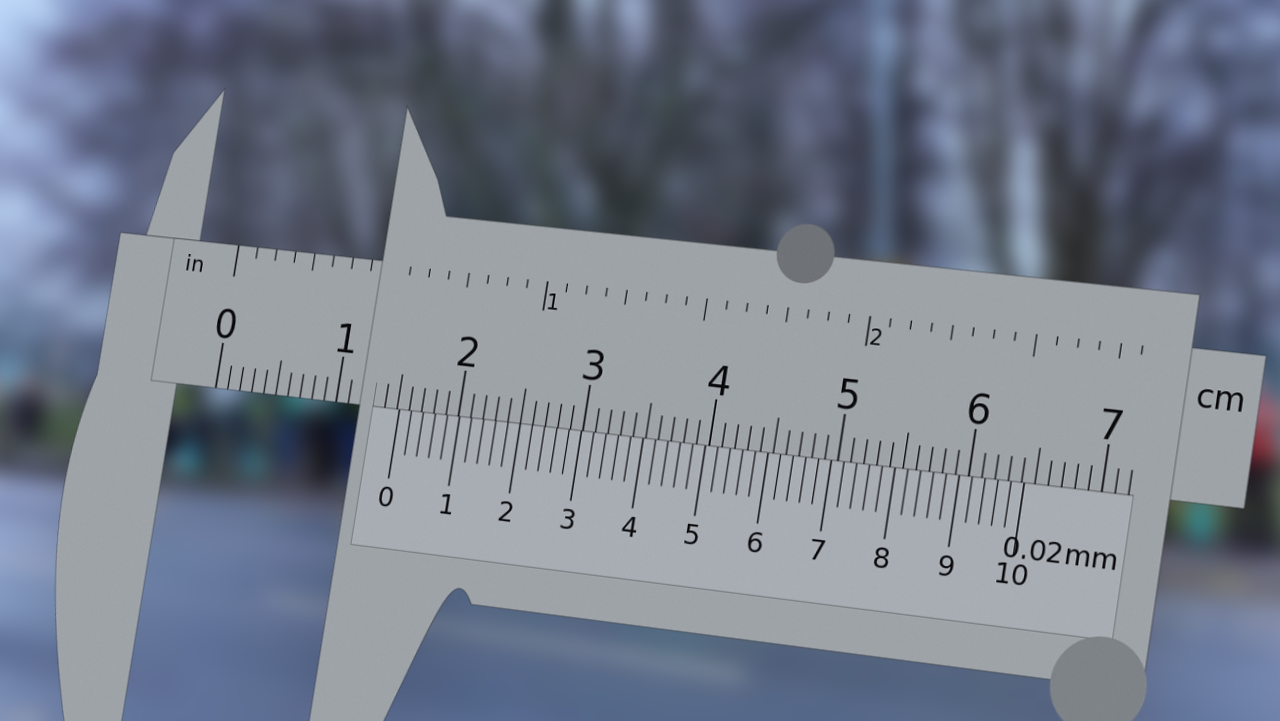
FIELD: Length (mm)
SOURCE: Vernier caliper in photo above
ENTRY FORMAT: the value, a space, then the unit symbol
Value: 15.2 mm
